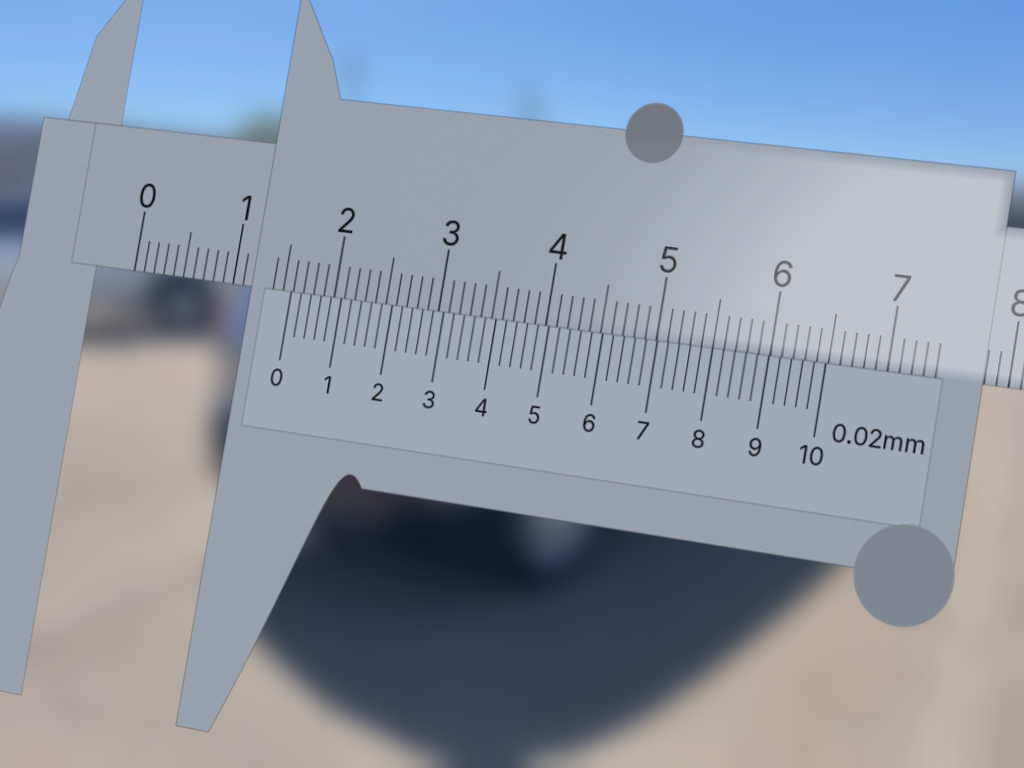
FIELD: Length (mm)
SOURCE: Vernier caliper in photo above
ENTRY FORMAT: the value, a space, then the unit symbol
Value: 15.8 mm
